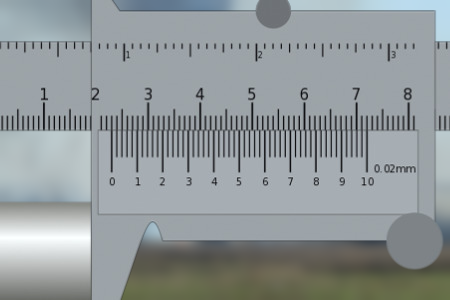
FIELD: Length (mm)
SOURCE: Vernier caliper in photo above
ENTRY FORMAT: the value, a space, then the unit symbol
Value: 23.0 mm
